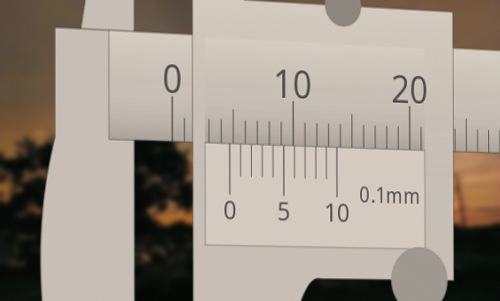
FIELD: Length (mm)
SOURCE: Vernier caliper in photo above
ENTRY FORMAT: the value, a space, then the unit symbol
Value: 4.7 mm
